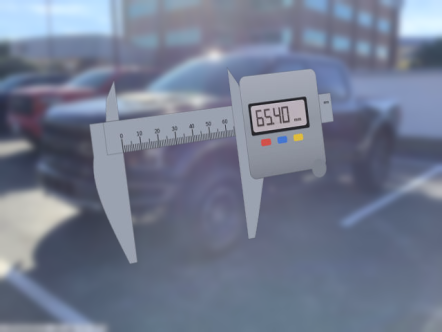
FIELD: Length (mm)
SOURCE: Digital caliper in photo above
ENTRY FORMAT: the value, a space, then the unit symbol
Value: 65.40 mm
